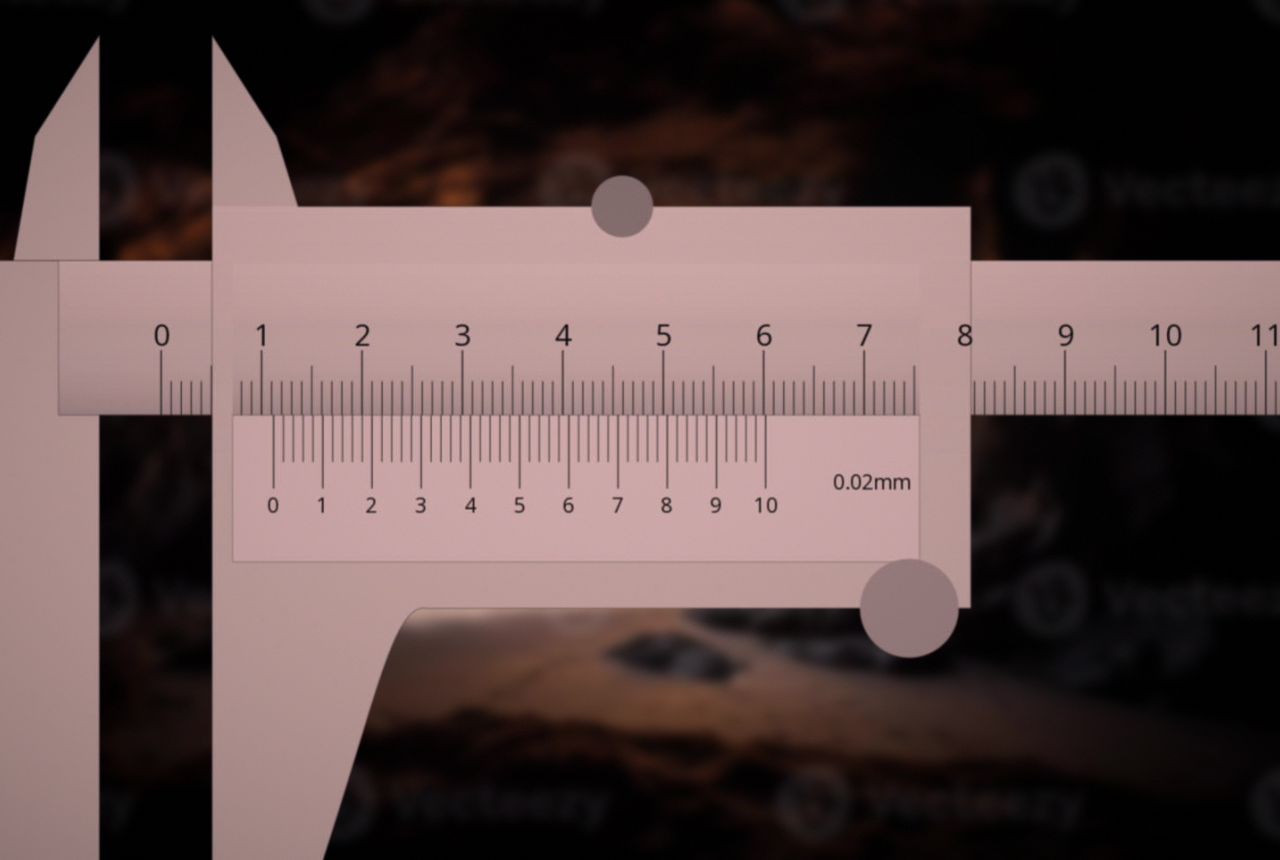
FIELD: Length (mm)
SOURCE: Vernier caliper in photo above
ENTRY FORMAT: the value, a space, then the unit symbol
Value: 11.2 mm
